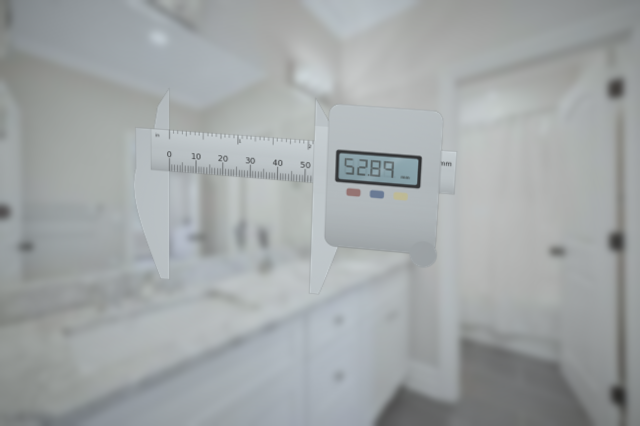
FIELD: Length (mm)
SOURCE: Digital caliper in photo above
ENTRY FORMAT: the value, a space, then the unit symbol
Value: 52.89 mm
